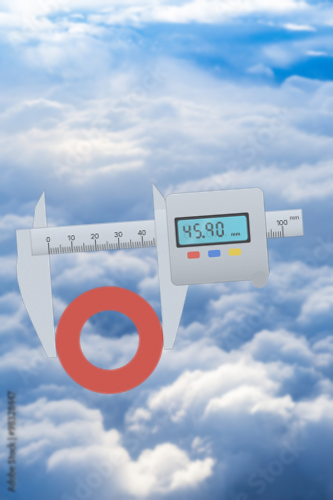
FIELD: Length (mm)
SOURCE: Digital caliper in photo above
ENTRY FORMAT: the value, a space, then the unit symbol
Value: 45.90 mm
